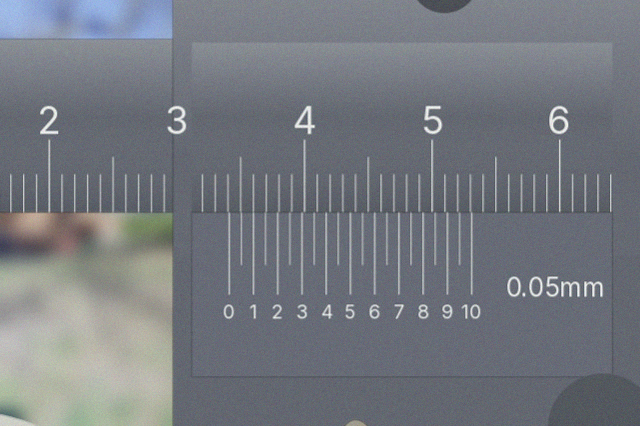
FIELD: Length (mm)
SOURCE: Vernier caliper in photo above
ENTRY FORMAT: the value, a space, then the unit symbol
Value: 34.1 mm
